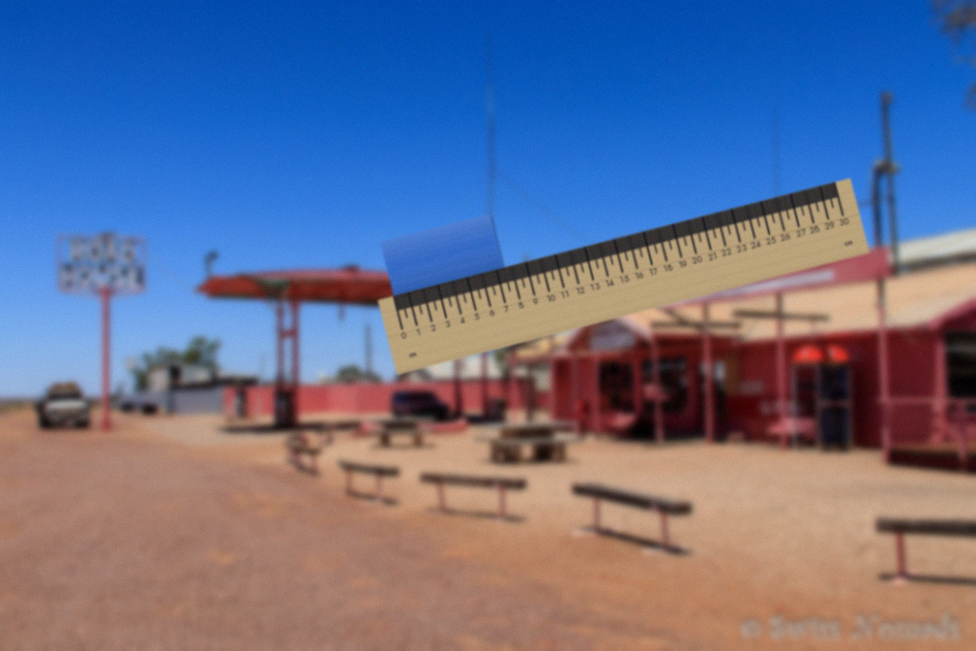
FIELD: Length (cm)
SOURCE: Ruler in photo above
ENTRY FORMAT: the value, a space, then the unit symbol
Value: 7.5 cm
